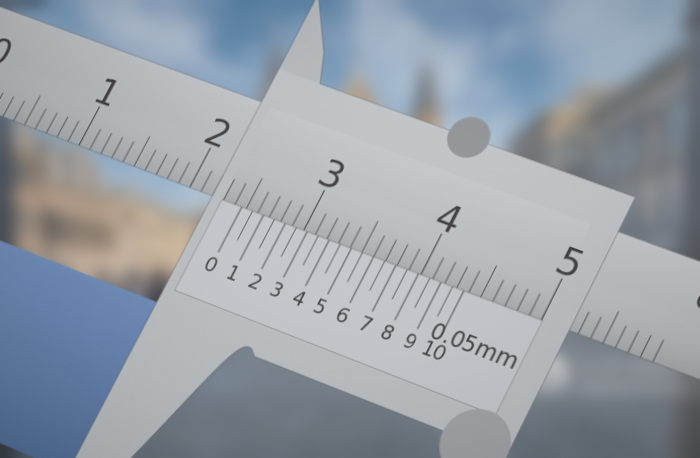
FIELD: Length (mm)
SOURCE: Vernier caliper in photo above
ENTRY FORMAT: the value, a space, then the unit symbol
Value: 24.6 mm
